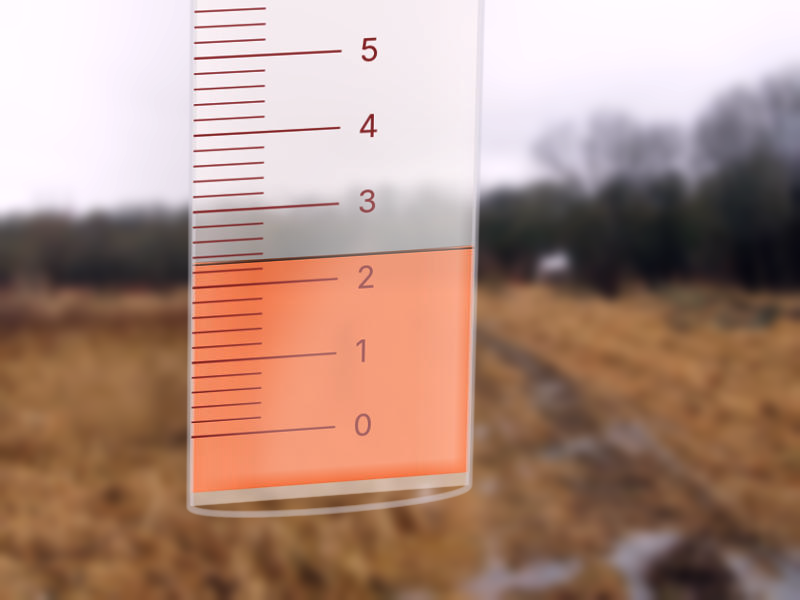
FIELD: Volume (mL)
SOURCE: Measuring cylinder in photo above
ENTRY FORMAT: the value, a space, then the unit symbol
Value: 2.3 mL
